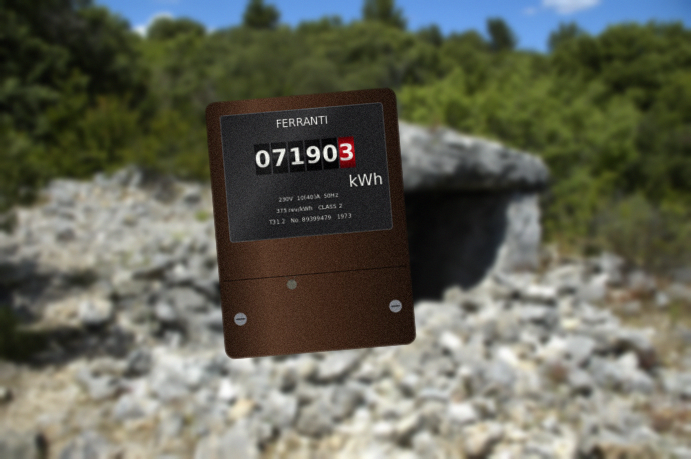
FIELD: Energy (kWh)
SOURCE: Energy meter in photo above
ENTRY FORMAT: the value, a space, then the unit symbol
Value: 7190.3 kWh
